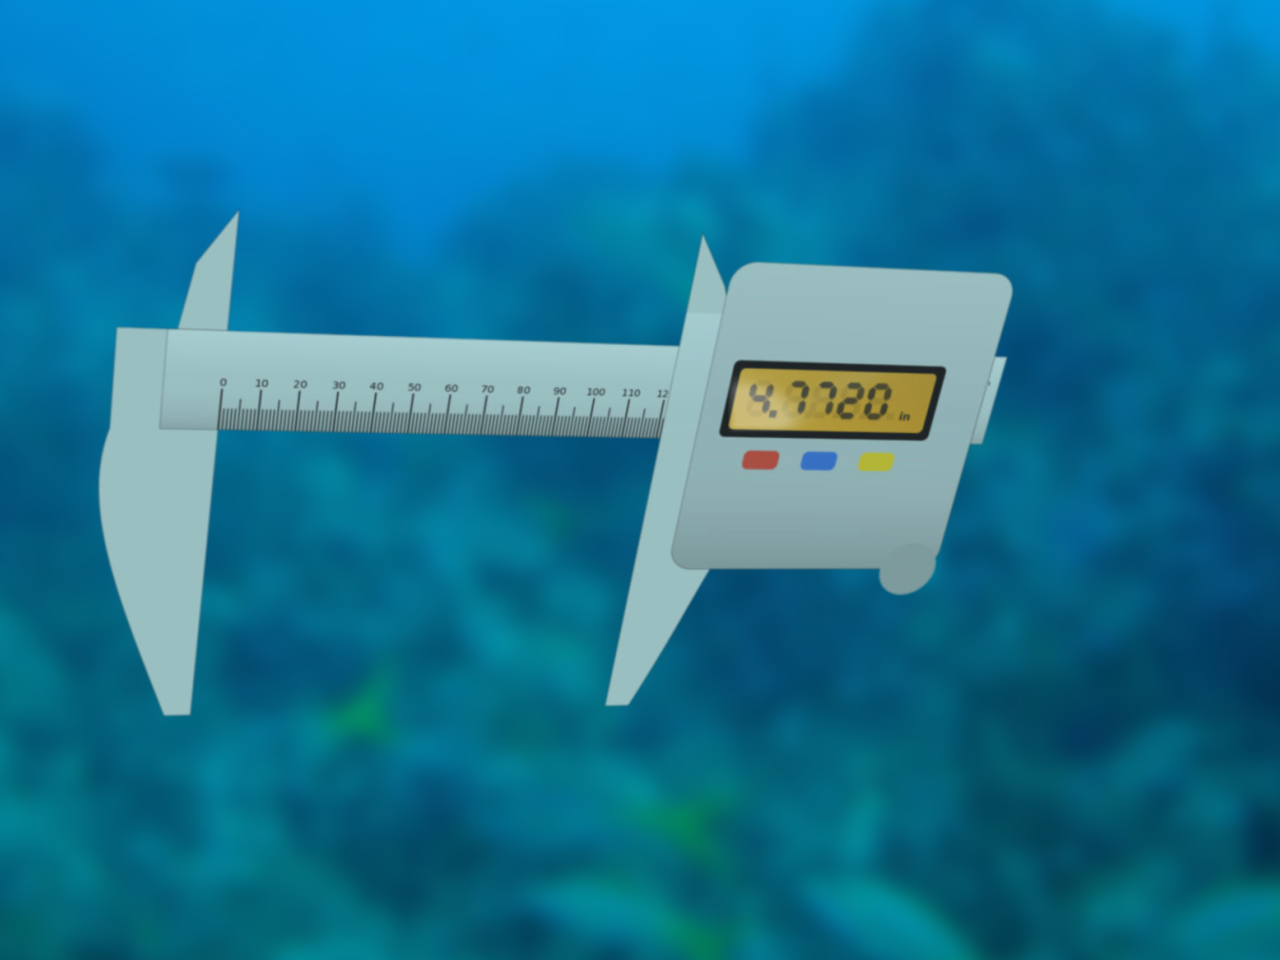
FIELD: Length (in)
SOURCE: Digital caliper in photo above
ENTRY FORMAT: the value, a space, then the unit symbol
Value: 4.7720 in
